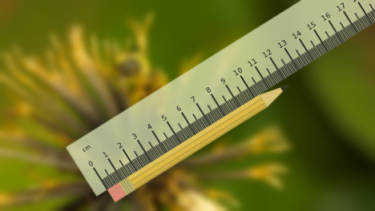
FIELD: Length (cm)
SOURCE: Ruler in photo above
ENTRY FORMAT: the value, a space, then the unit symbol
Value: 12 cm
